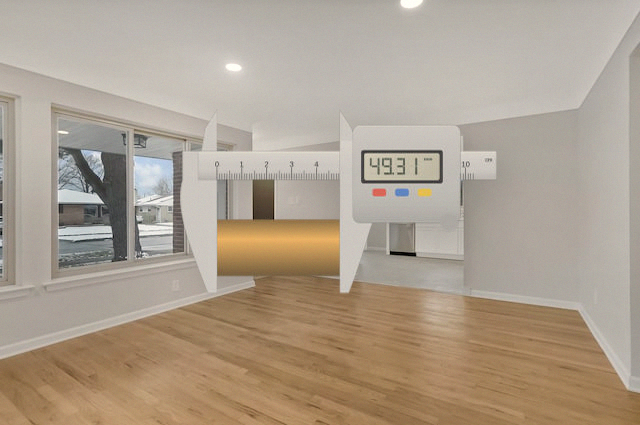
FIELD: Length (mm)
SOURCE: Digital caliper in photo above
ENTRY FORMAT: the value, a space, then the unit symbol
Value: 49.31 mm
